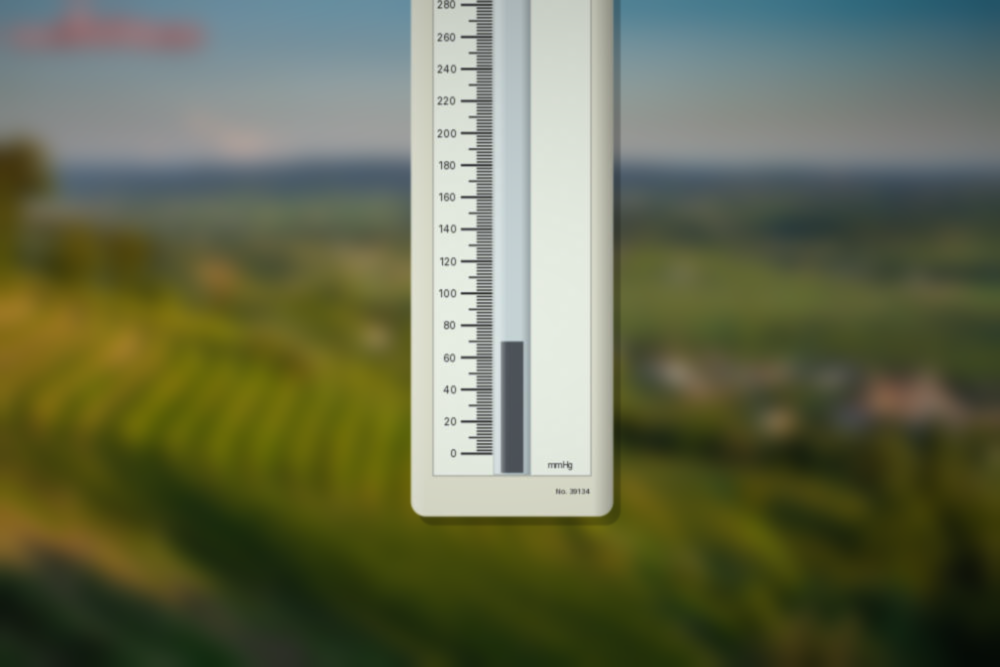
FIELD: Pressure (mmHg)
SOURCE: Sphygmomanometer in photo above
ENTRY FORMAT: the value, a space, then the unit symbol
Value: 70 mmHg
